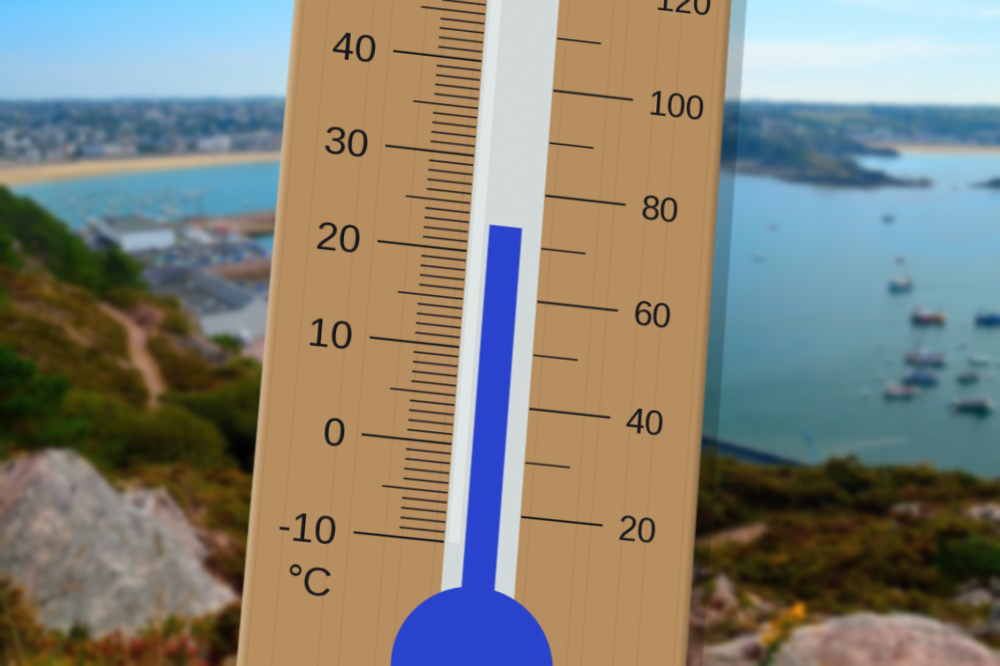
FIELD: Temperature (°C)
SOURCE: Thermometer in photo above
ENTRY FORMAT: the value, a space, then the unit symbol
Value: 23 °C
